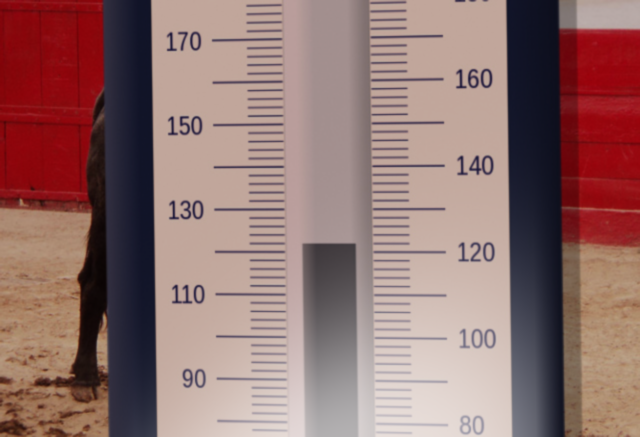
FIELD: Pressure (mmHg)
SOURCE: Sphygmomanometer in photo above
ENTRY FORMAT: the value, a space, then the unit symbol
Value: 122 mmHg
